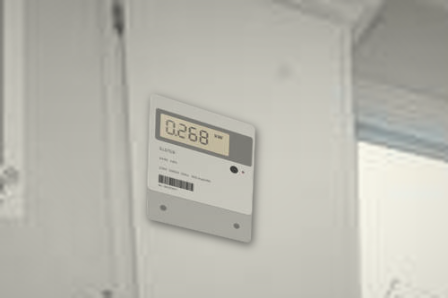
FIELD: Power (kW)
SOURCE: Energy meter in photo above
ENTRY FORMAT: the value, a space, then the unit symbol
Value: 0.268 kW
